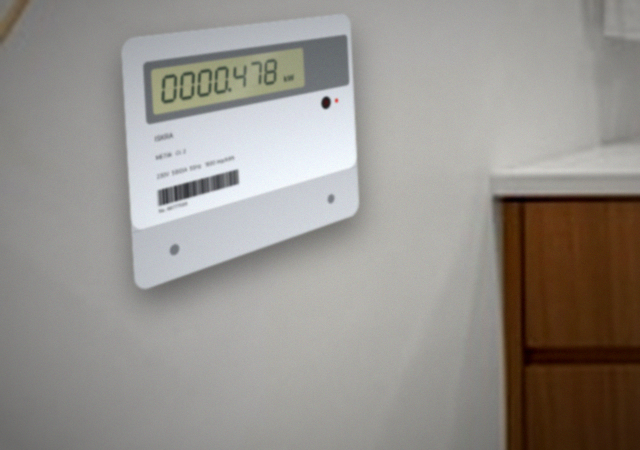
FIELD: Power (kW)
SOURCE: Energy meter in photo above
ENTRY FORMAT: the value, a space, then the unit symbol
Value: 0.478 kW
